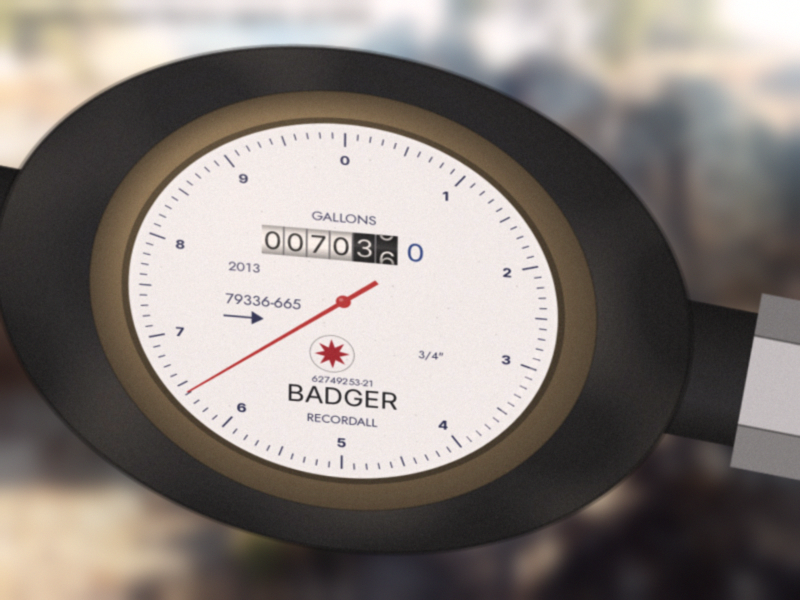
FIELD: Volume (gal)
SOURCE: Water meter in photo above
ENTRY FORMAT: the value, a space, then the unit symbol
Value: 70356.4 gal
